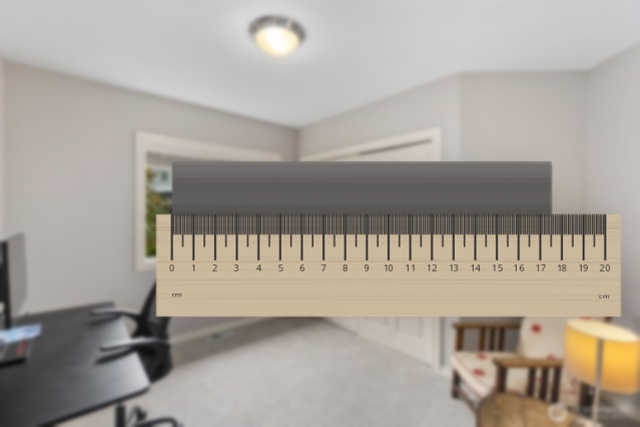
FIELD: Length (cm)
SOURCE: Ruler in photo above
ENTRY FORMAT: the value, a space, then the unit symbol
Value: 17.5 cm
